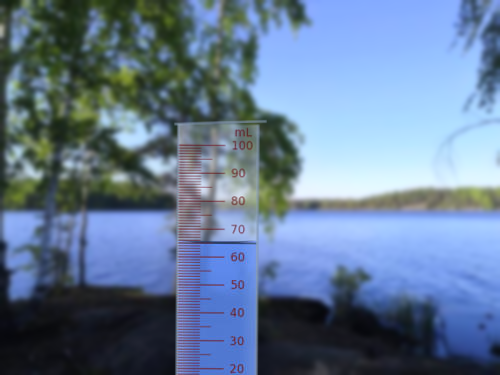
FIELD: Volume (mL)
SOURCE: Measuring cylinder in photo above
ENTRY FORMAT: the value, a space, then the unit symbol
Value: 65 mL
